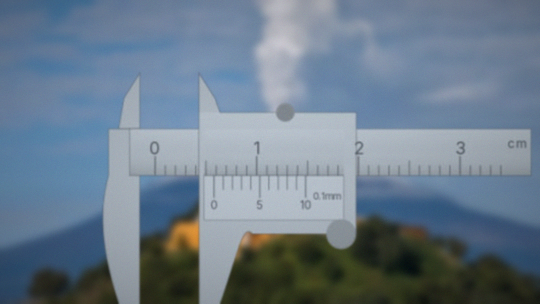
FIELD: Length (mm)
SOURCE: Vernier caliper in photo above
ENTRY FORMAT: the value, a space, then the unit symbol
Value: 5.8 mm
